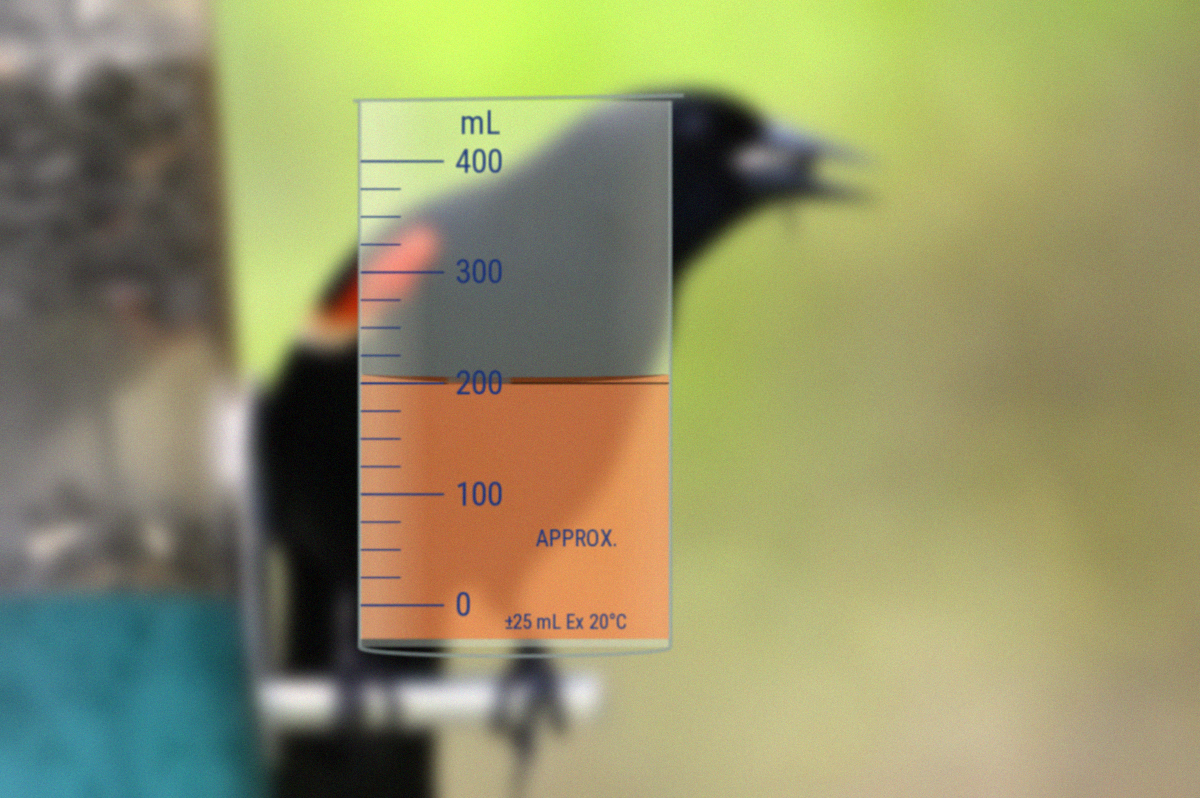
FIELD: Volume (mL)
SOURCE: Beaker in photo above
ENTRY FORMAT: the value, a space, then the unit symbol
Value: 200 mL
